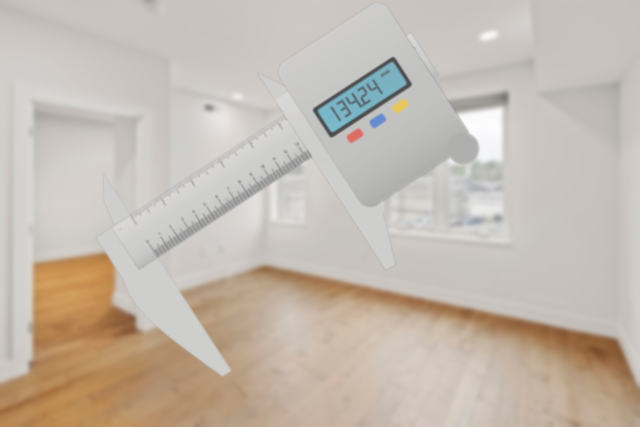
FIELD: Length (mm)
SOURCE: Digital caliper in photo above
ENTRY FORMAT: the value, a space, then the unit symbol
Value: 134.24 mm
